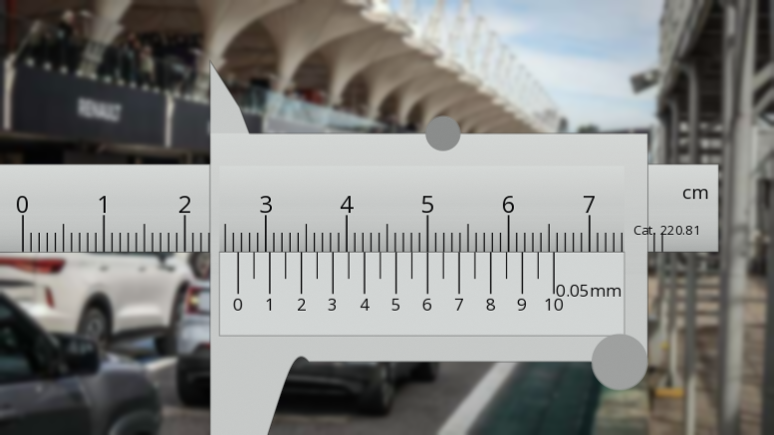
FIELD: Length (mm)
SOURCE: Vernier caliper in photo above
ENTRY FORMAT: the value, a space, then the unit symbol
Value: 26.6 mm
